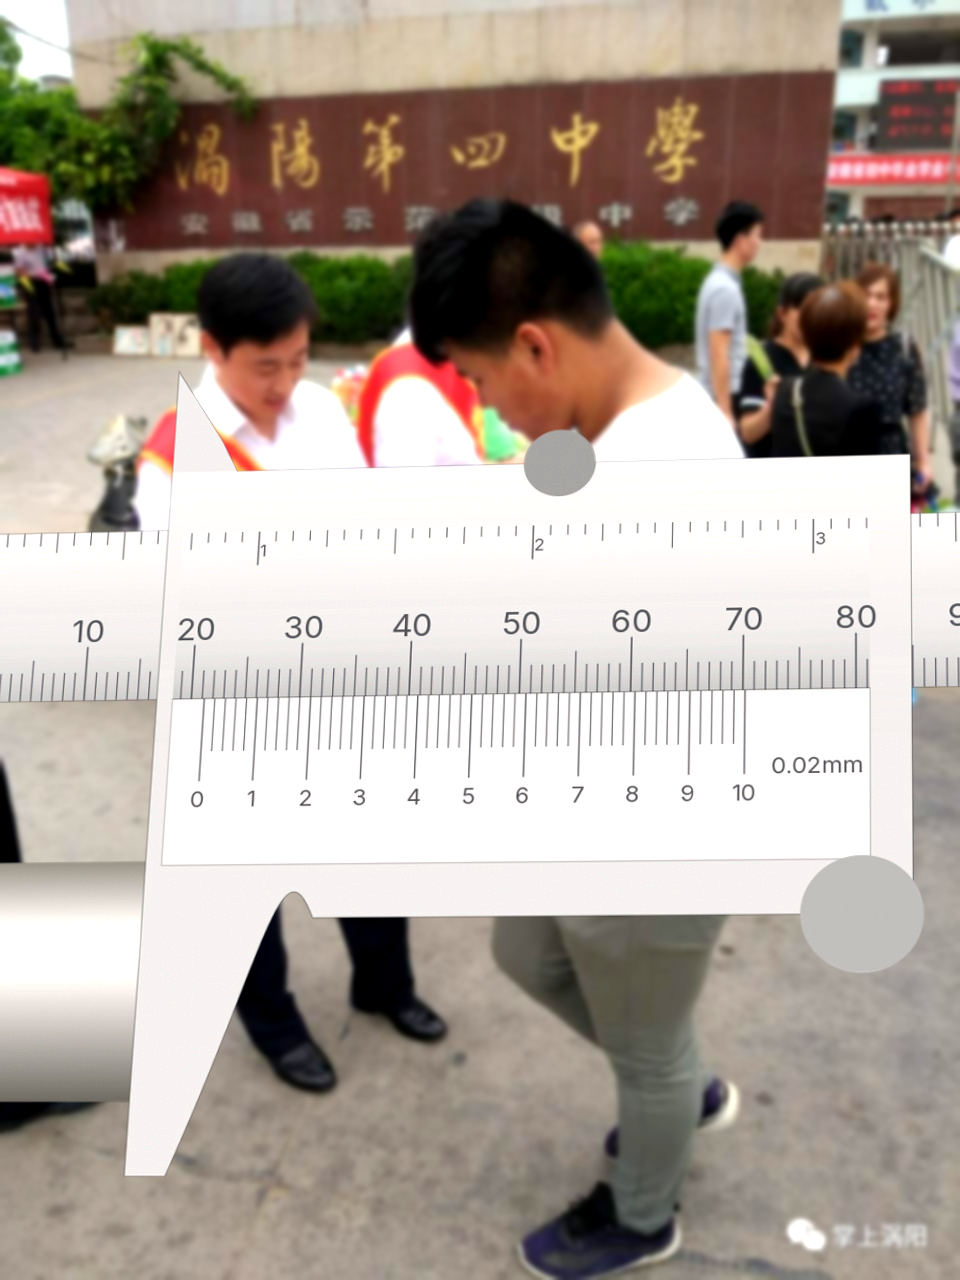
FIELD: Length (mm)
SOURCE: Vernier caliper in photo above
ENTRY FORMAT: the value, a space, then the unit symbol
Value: 21.2 mm
